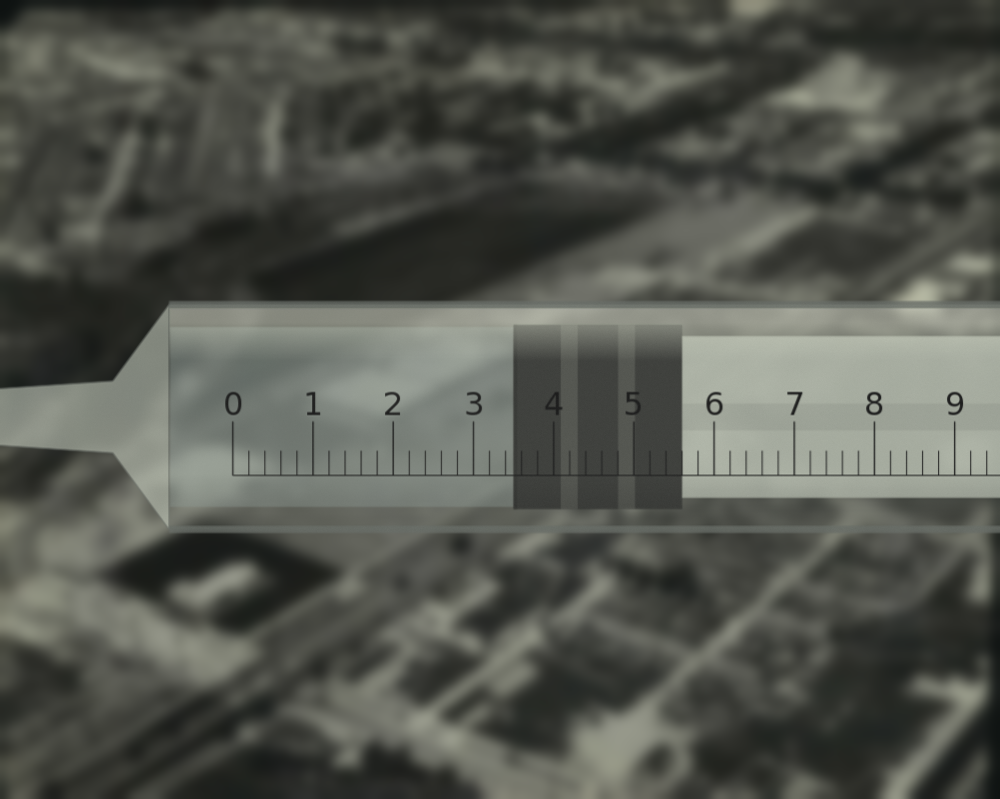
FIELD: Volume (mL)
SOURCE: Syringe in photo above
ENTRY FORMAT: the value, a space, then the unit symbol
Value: 3.5 mL
